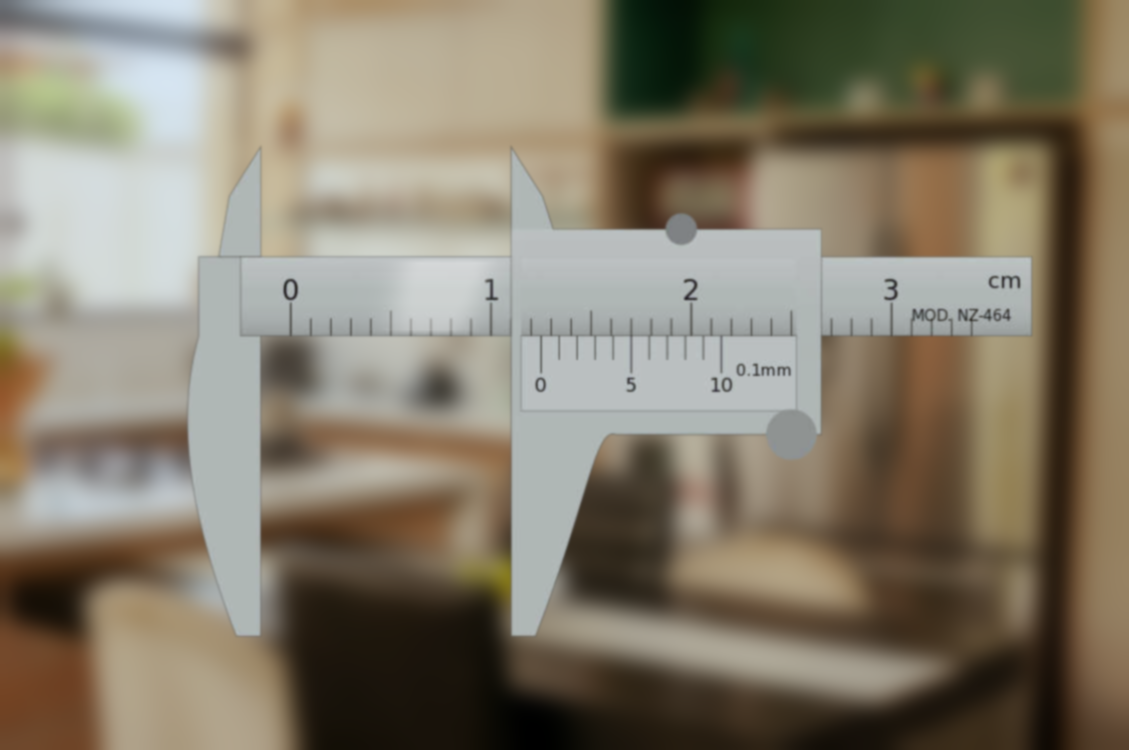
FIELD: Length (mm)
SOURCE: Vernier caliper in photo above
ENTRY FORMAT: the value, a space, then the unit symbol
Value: 12.5 mm
